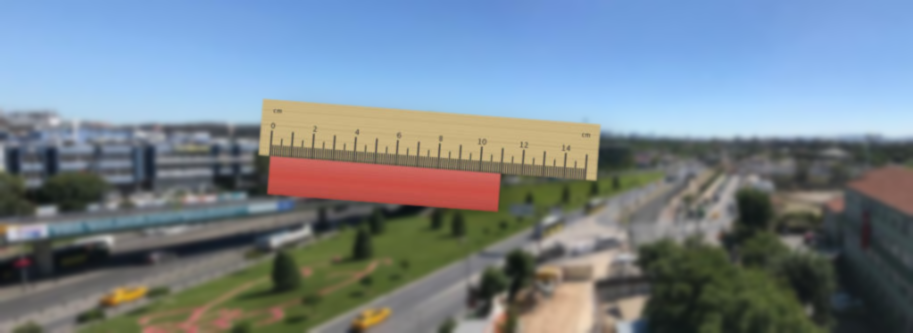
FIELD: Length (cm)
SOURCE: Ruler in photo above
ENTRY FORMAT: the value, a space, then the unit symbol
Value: 11 cm
